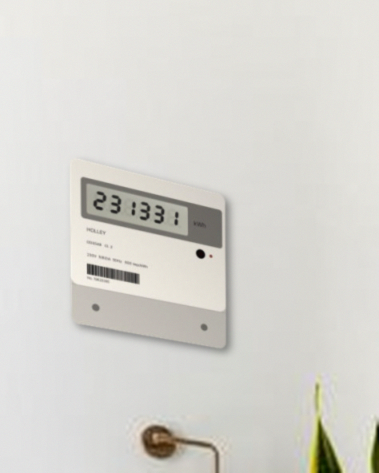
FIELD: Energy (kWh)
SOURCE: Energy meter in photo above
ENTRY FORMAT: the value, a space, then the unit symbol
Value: 231331 kWh
